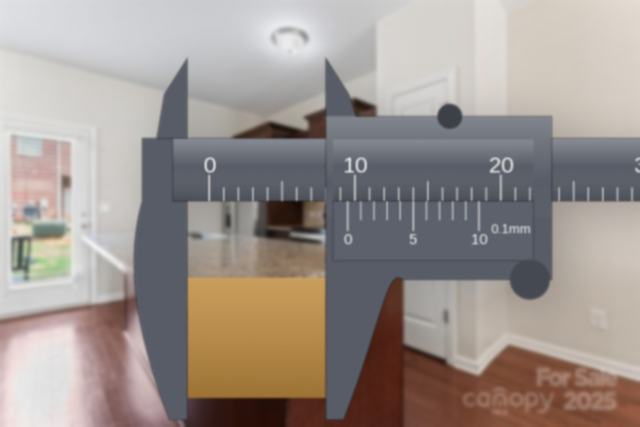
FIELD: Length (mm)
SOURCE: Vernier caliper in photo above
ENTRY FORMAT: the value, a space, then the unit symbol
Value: 9.5 mm
